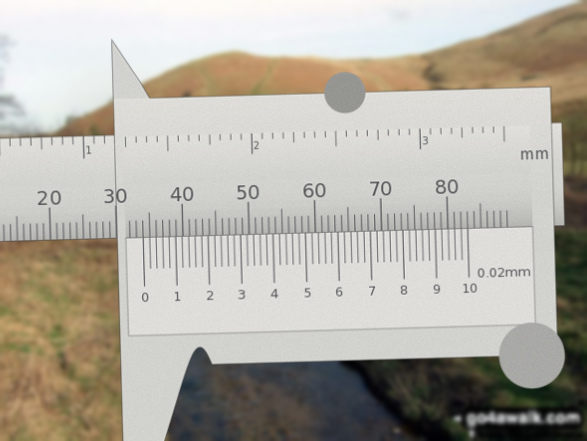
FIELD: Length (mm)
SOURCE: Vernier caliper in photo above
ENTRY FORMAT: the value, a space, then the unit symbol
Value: 34.0 mm
